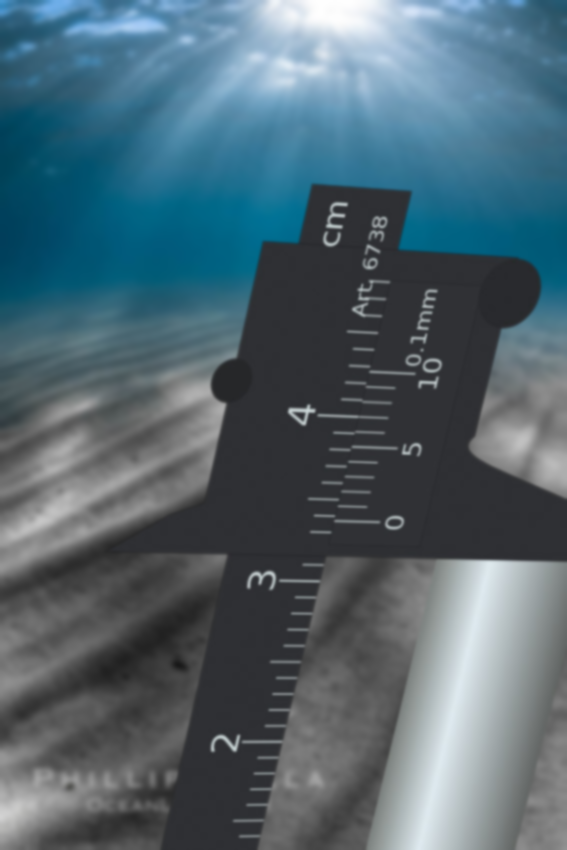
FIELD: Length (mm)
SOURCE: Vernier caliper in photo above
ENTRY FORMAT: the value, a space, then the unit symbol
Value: 33.7 mm
